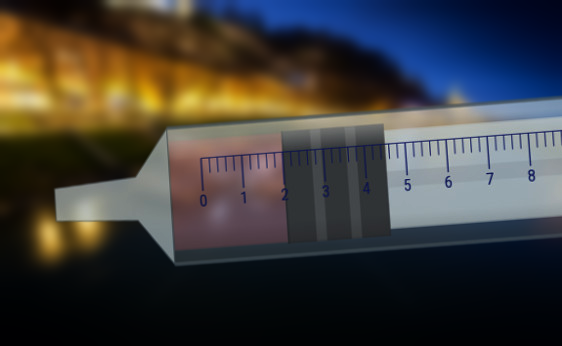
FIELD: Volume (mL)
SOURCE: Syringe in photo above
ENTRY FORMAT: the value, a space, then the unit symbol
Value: 2 mL
